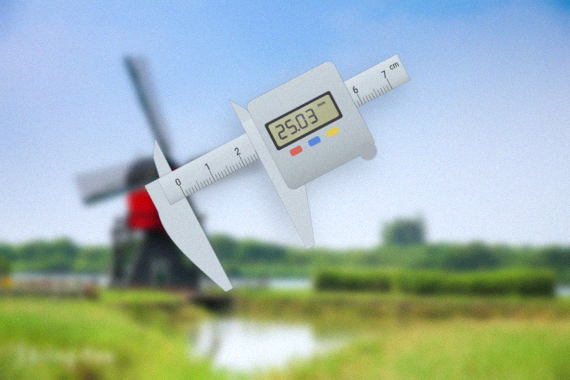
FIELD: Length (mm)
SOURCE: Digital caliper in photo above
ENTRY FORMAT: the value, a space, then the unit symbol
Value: 25.03 mm
